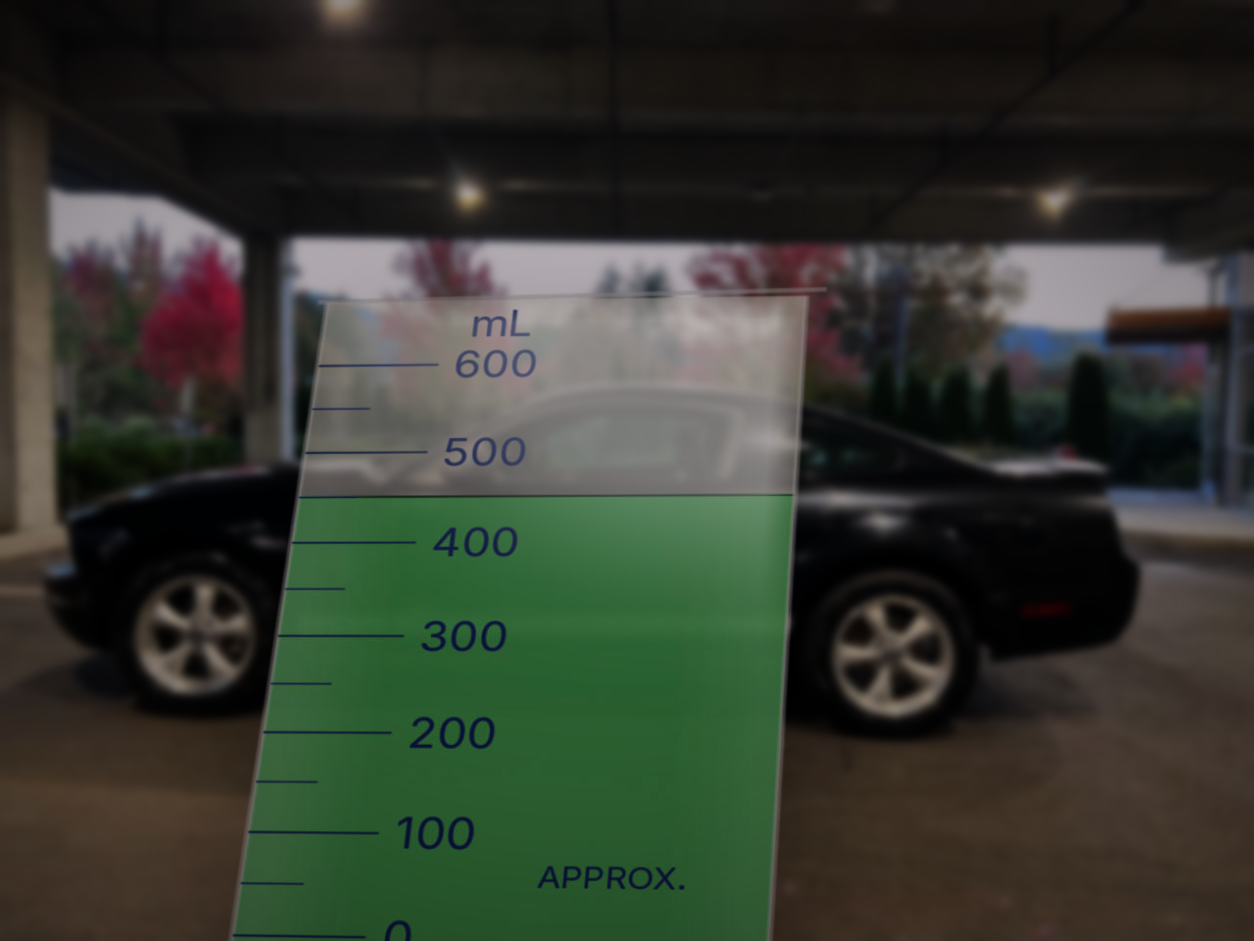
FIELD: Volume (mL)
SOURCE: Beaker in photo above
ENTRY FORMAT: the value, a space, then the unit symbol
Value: 450 mL
